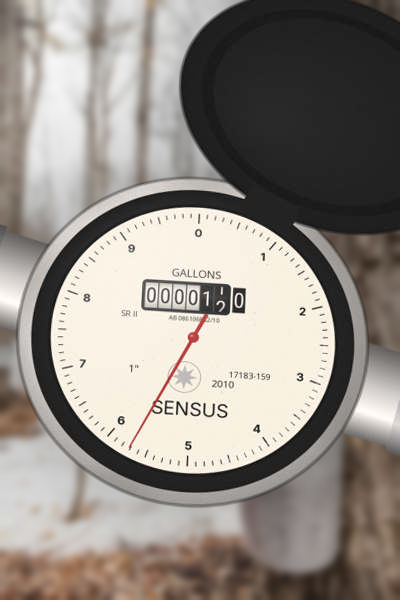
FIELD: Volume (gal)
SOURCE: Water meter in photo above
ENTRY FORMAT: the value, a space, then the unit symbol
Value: 115.7 gal
